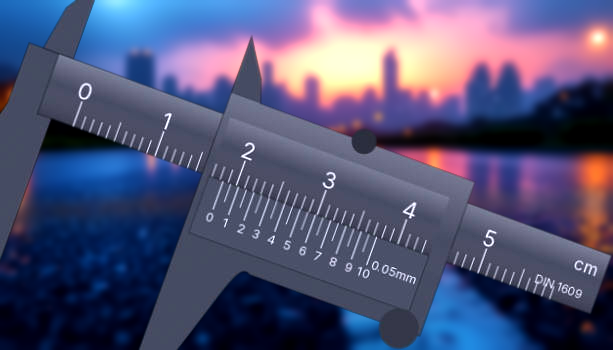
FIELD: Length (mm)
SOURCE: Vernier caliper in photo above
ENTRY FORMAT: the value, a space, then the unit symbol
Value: 18.4 mm
